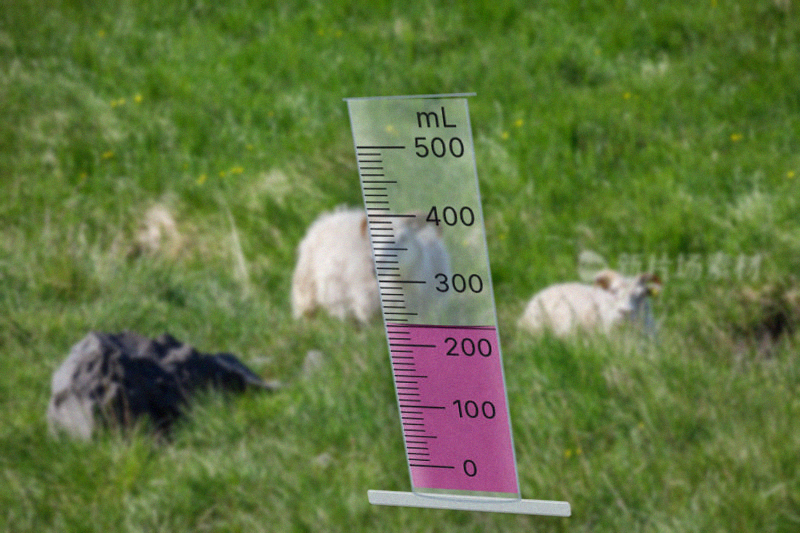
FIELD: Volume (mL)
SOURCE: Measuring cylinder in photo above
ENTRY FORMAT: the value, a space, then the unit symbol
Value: 230 mL
